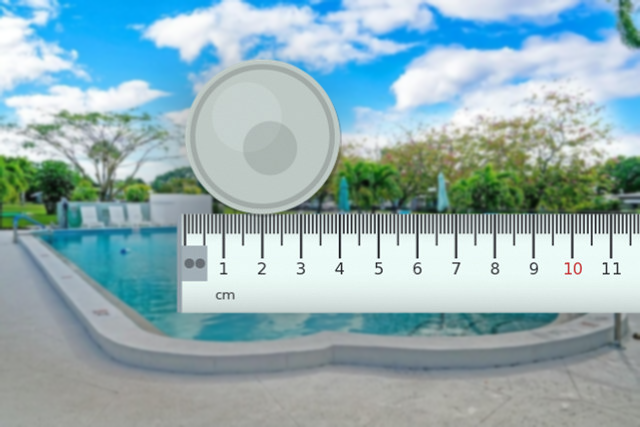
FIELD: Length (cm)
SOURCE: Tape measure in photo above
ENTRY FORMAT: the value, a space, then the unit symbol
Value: 4 cm
